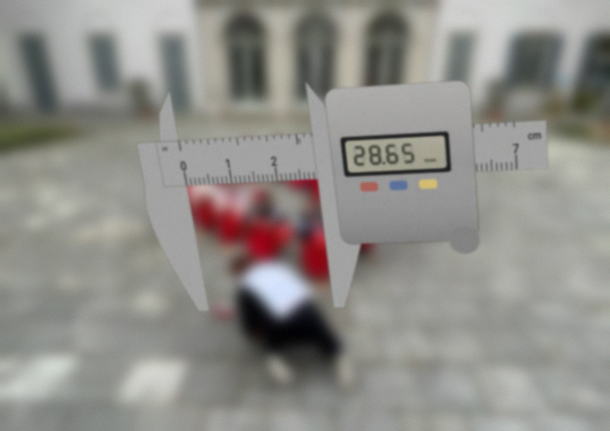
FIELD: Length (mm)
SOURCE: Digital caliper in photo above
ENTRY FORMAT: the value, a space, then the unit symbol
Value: 28.65 mm
